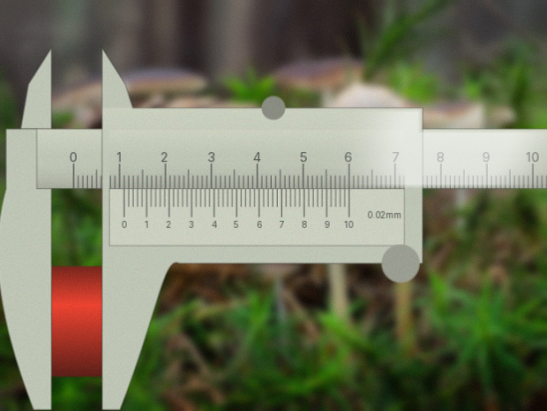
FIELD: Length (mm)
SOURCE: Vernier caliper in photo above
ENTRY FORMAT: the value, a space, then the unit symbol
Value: 11.0 mm
